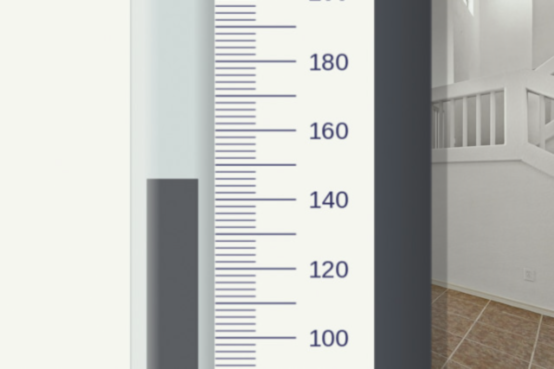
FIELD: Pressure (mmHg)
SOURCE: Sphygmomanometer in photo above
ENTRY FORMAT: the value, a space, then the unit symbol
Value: 146 mmHg
